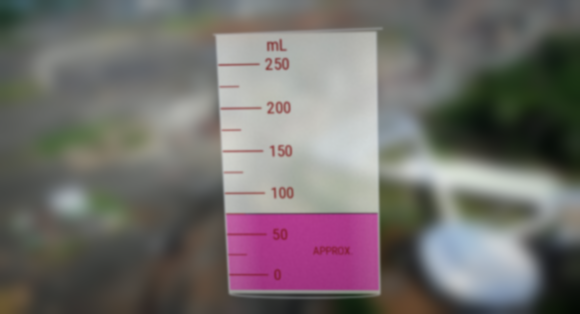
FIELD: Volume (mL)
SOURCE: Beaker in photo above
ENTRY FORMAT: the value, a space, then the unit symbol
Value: 75 mL
